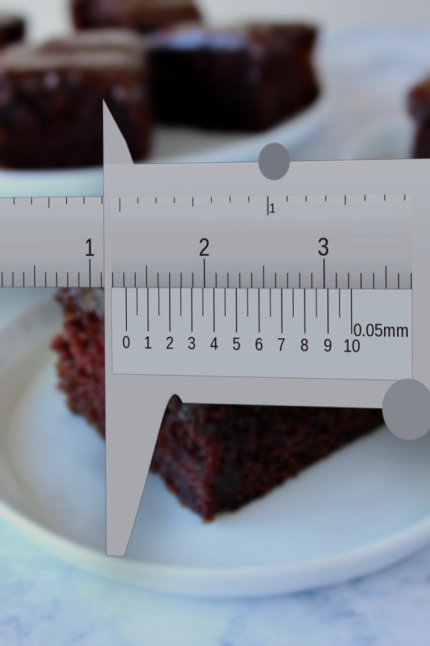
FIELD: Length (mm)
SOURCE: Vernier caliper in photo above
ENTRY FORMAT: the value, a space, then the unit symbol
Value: 13.2 mm
